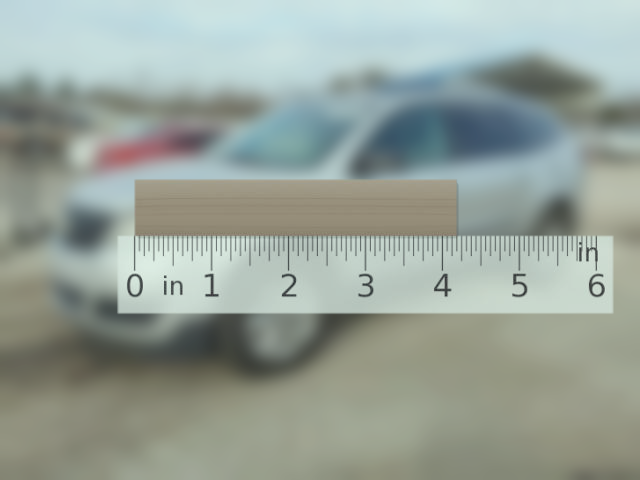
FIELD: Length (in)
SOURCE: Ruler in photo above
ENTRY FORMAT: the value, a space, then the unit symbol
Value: 4.1875 in
